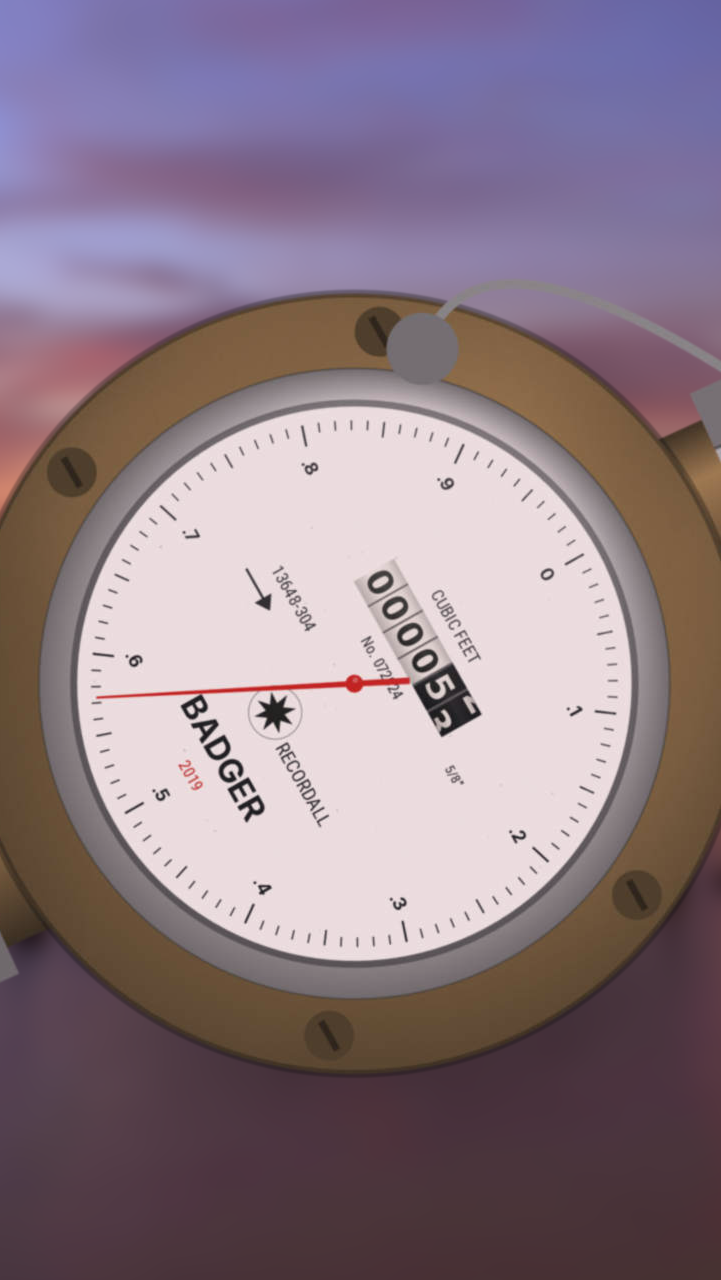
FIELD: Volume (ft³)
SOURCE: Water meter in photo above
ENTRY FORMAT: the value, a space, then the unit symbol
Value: 52.57 ft³
